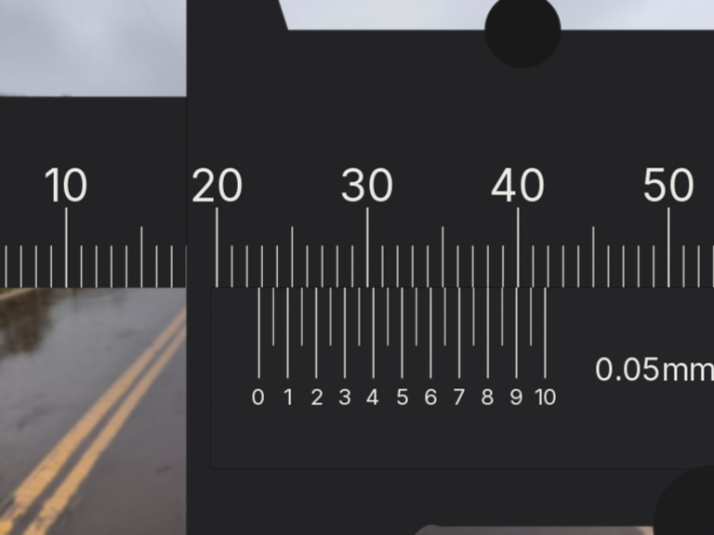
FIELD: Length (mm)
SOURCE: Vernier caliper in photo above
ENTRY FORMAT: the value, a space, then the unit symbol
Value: 22.8 mm
